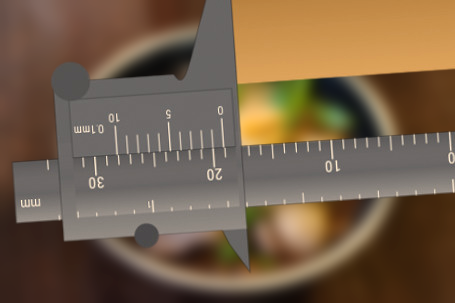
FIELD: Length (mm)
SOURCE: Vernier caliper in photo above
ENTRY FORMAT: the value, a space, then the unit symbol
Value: 19.1 mm
